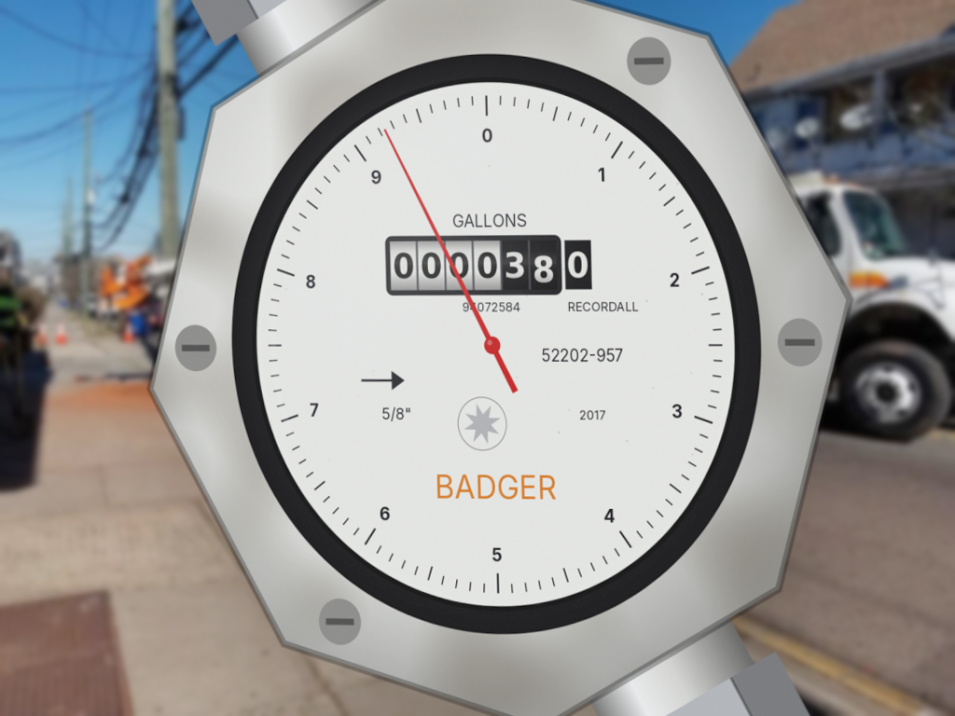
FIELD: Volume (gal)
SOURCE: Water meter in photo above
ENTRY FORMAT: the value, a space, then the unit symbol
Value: 379.2 gal
